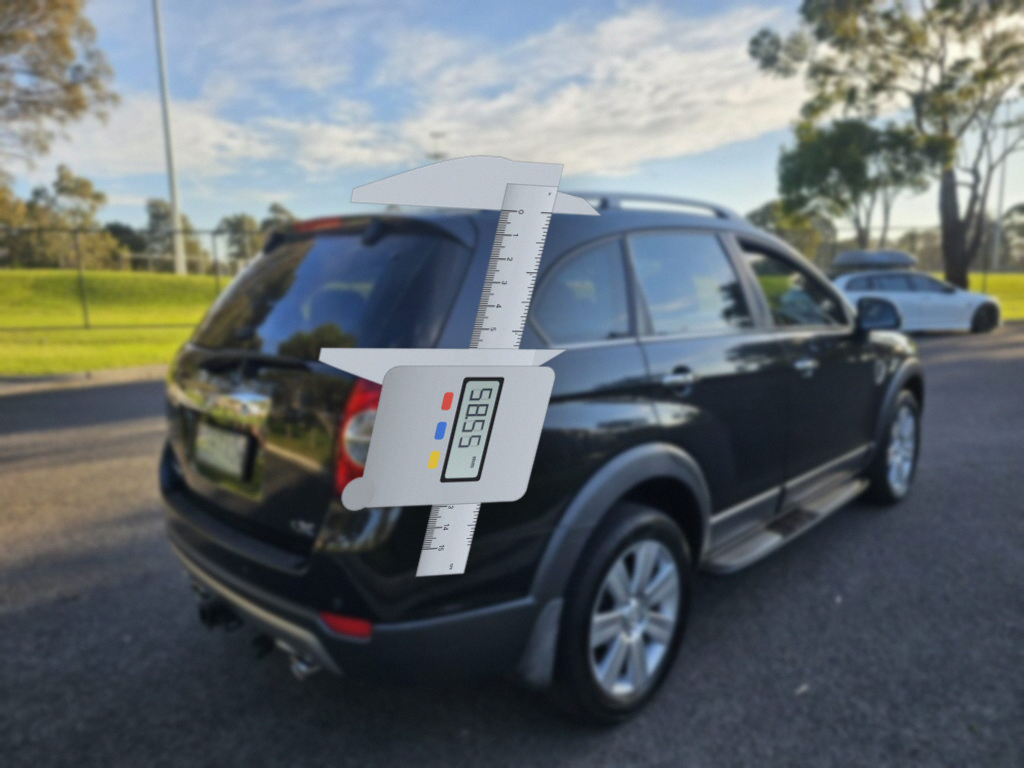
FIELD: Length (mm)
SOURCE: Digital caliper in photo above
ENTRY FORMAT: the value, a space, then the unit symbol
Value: 58.55 mm
